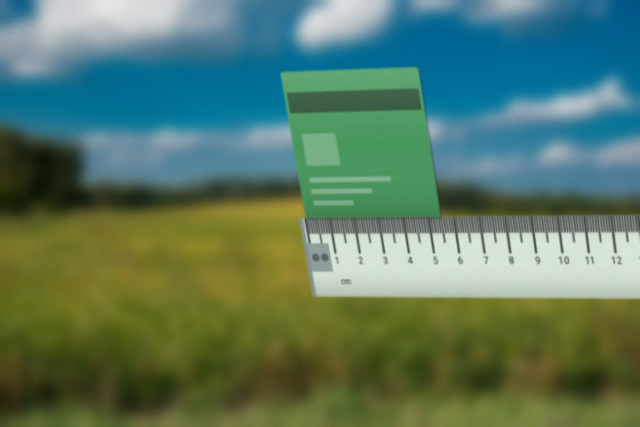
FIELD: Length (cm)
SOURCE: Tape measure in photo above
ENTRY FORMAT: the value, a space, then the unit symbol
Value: 5.5 cm
